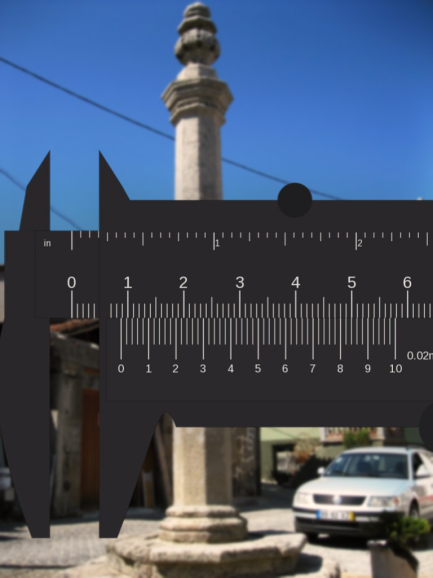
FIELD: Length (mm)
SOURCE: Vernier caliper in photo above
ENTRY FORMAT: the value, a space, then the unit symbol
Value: 8.8 mm
